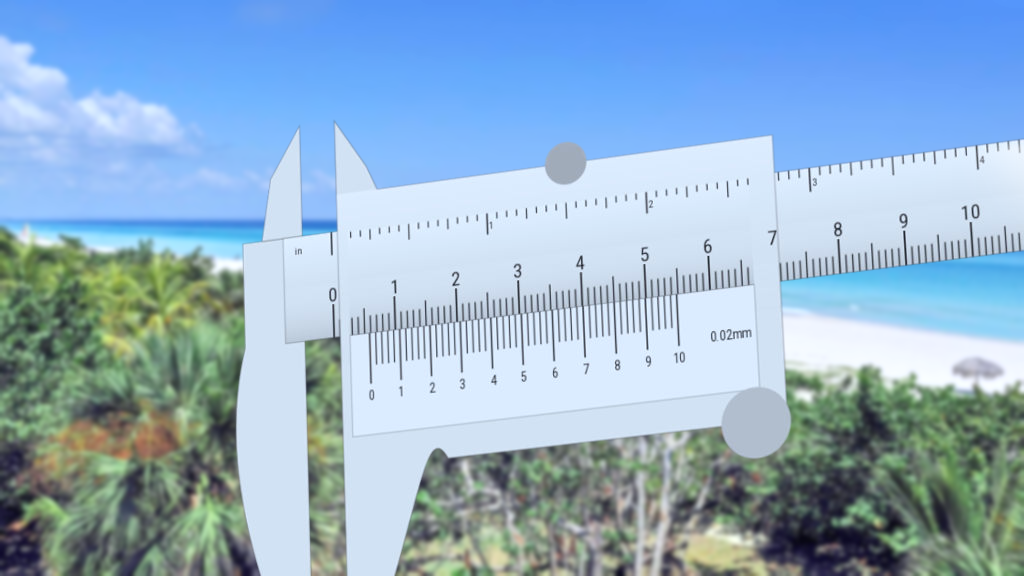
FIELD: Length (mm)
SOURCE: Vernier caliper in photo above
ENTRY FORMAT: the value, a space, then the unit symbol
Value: 5.8 mm
